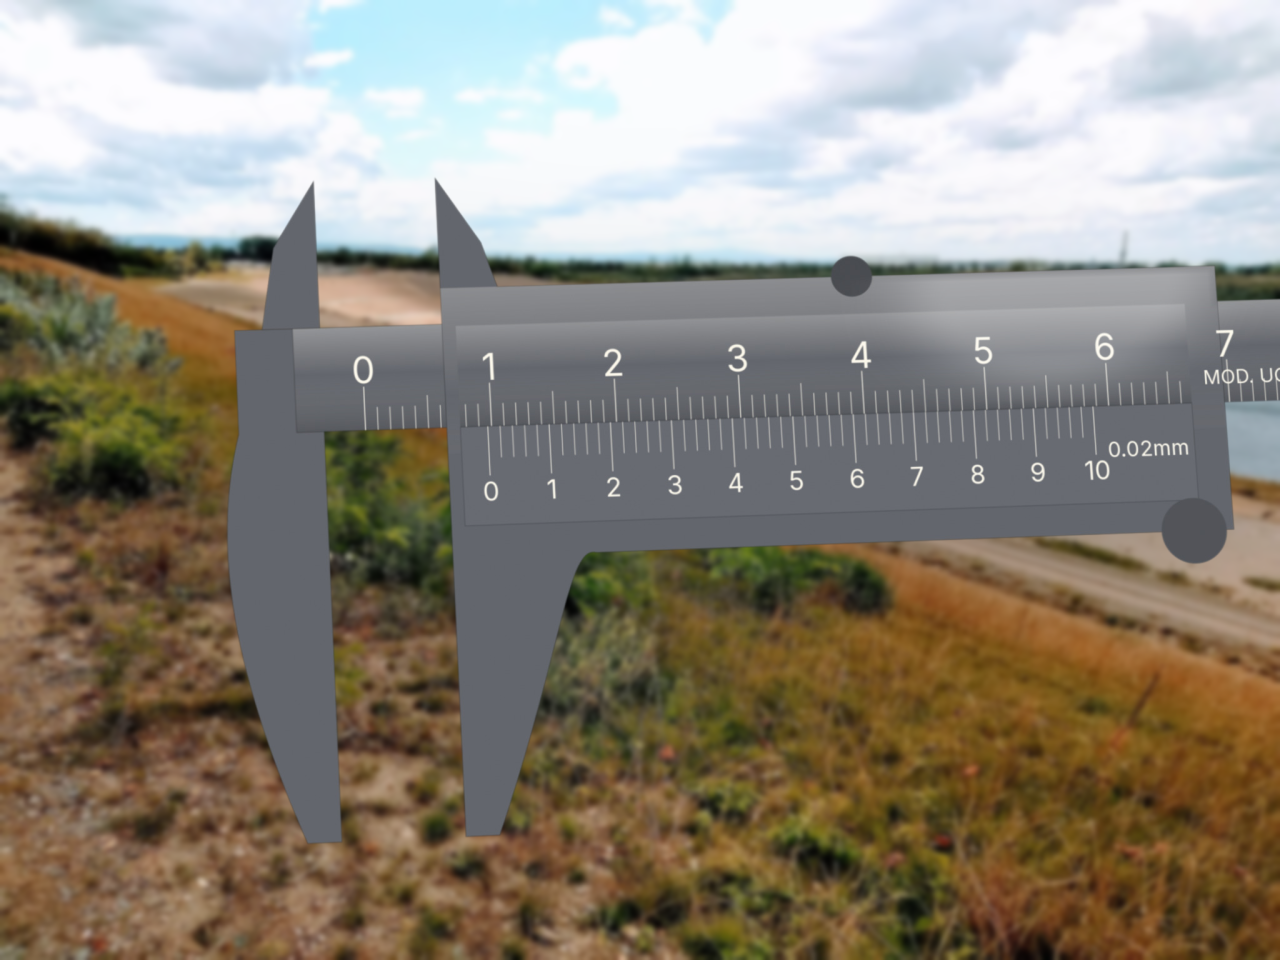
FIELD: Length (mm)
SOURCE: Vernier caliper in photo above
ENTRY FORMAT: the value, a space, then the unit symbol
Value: 9.7 mm
